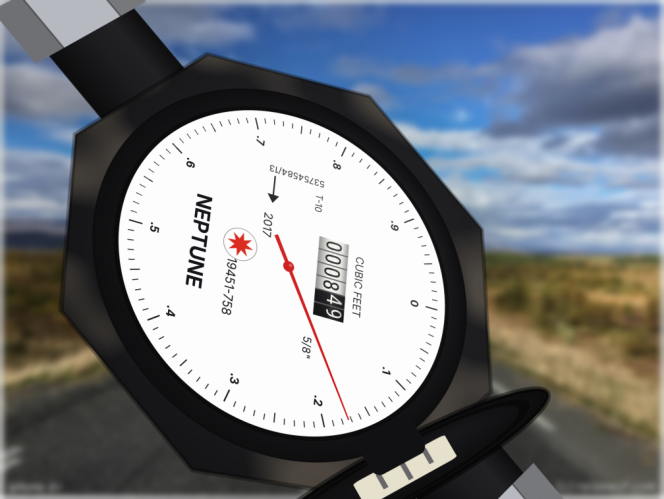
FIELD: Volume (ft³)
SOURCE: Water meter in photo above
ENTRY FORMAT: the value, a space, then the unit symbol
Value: 849.17 ft³
